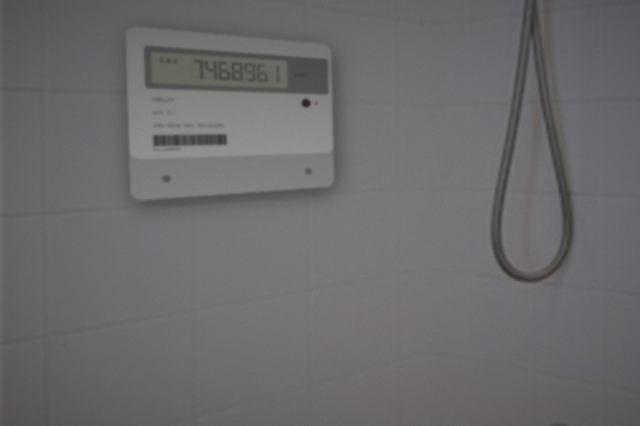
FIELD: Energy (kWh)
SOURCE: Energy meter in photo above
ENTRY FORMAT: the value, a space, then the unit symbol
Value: 7468961 kWh
